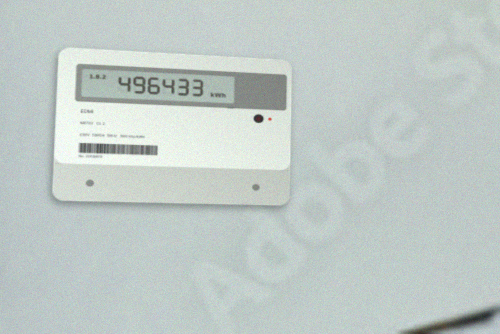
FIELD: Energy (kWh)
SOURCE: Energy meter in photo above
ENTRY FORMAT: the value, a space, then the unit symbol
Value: 496433 kWh
